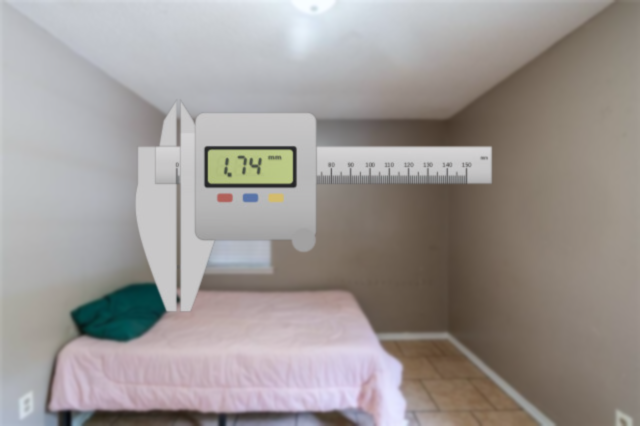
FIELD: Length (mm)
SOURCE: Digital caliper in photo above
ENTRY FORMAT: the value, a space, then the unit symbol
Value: 1.74 mm
